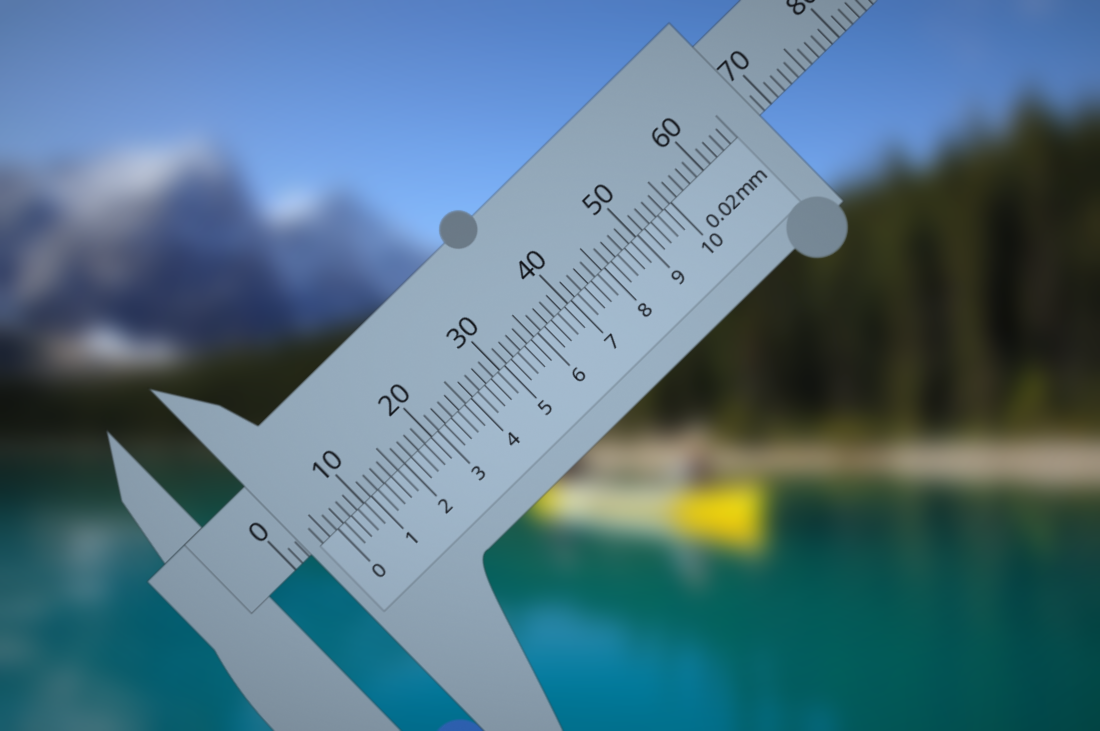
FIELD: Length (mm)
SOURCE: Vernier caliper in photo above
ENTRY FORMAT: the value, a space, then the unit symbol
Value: 6.2 mm
